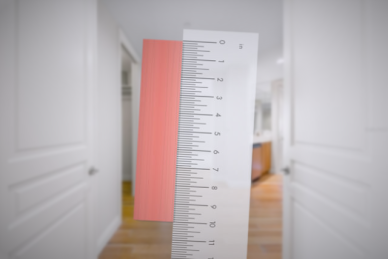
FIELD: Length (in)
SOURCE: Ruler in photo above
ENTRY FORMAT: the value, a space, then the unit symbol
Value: 10 in
